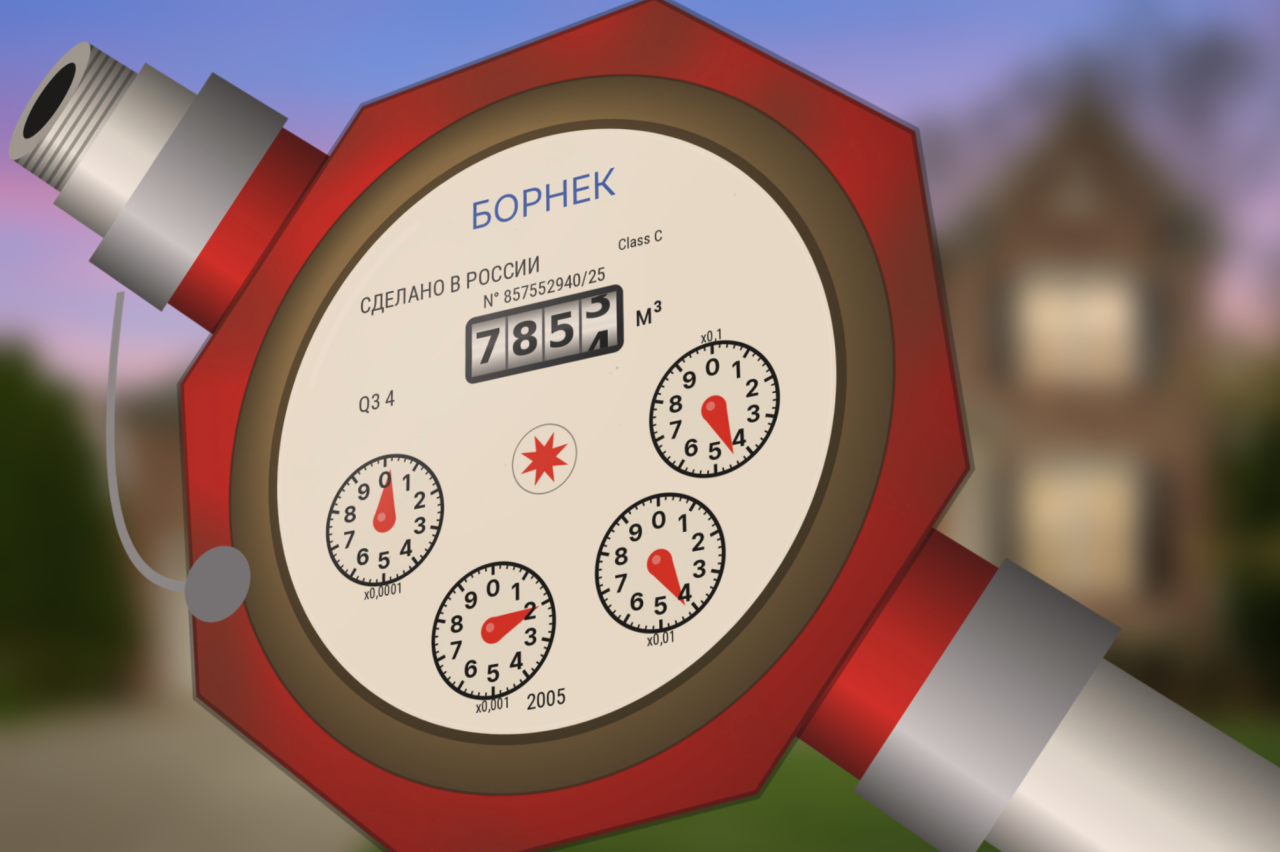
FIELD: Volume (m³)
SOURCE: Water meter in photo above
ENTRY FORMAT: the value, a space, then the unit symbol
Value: 7853.4420 m³
